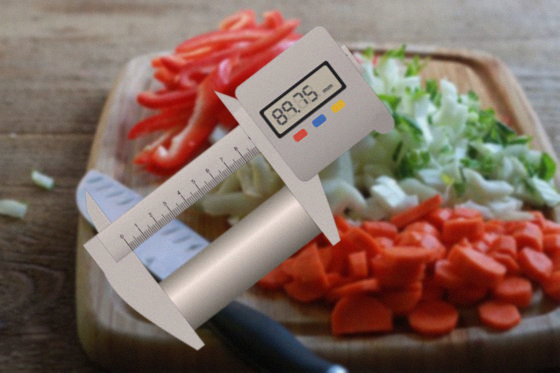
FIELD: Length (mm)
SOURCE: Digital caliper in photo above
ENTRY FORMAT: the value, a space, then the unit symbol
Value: 89.75 mm
